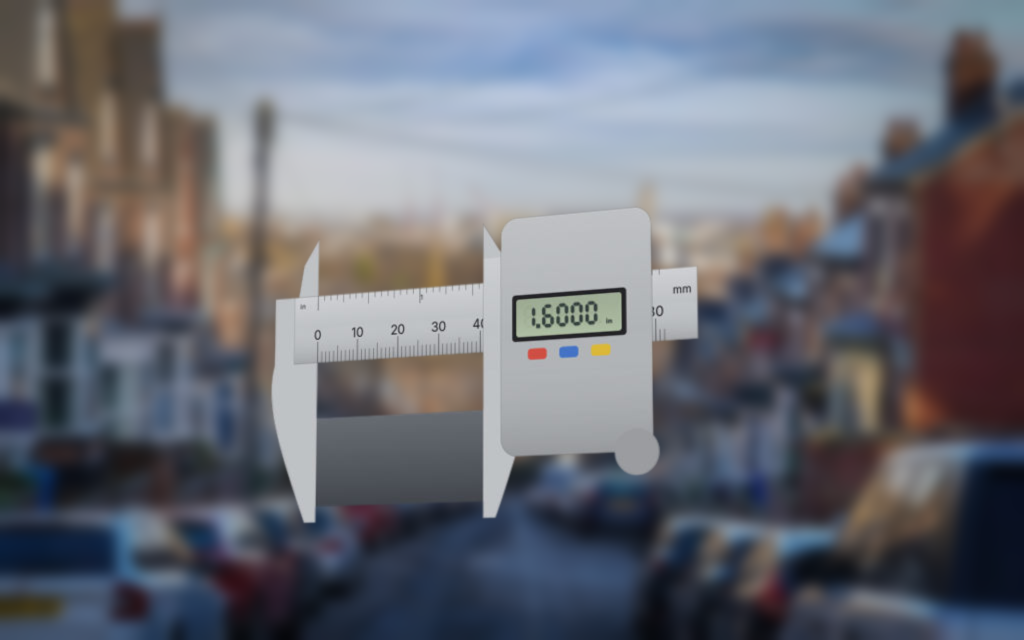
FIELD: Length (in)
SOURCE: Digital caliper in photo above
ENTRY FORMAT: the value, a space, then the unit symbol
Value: 1.6000 in
